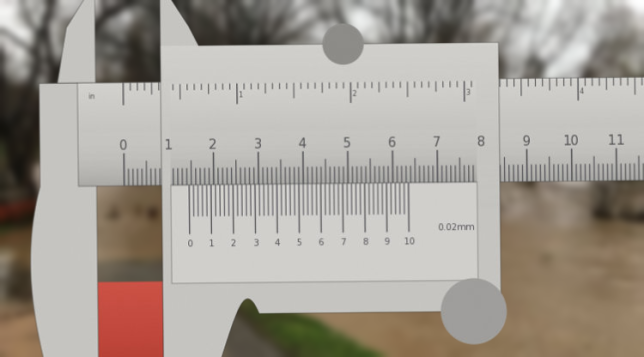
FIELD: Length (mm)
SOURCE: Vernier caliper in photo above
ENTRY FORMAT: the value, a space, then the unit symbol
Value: 14.5 mm
